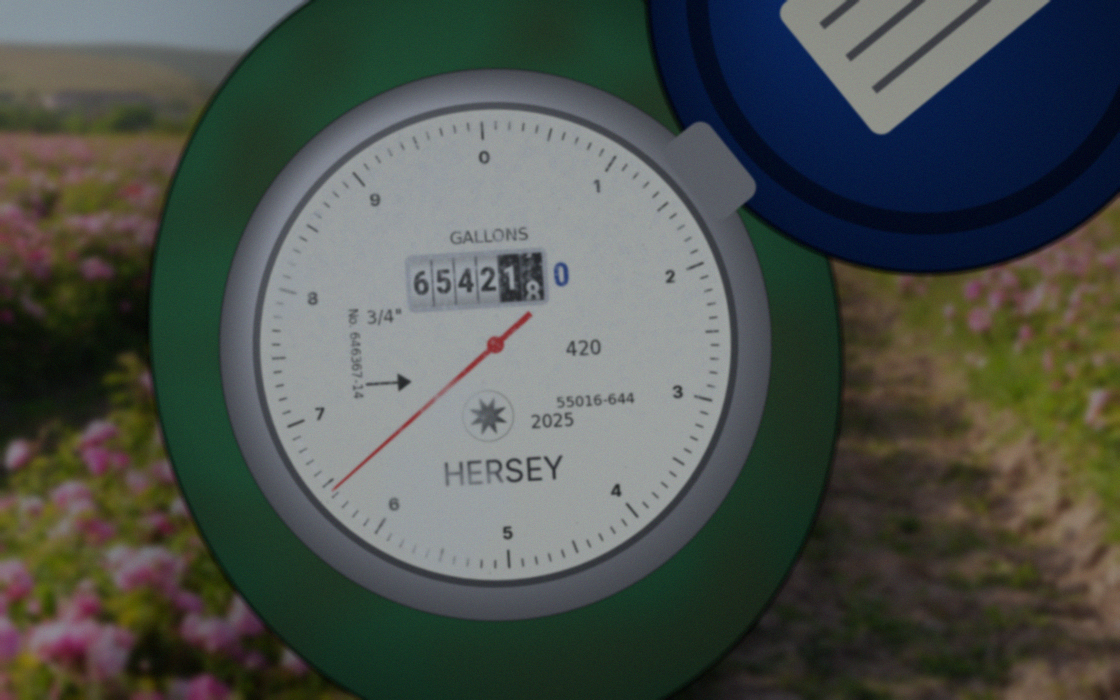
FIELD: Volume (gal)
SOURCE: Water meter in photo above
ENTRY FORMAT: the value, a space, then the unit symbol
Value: 6542176.4 gal
